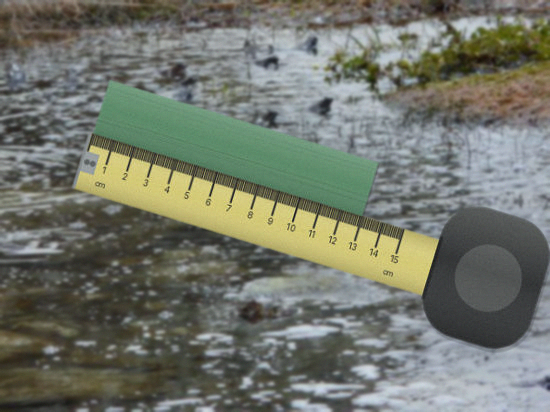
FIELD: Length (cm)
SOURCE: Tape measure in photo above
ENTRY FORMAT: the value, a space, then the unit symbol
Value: 13 cm
